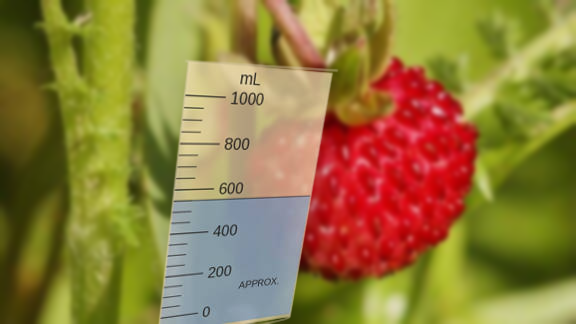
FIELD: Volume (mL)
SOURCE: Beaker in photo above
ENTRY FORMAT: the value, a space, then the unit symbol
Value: 550 mL
